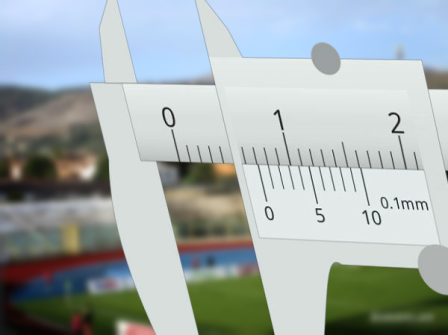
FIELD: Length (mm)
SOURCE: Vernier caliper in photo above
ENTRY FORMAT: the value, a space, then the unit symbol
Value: 7.1 mm
